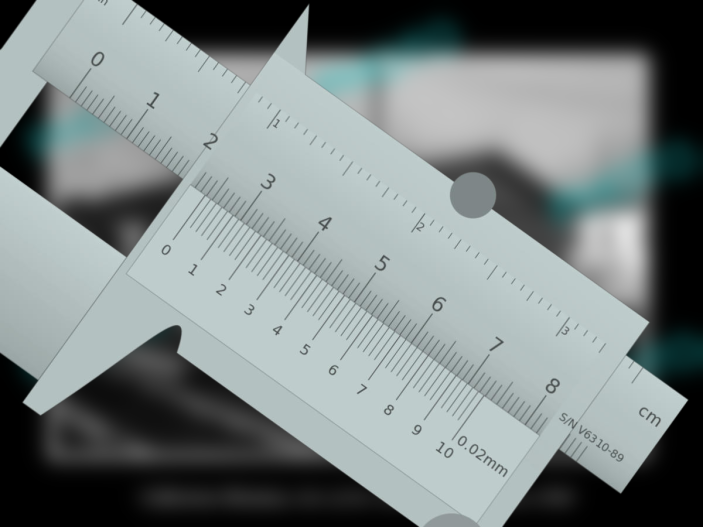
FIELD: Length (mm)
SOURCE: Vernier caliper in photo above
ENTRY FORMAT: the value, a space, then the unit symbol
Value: 23.8 mm
